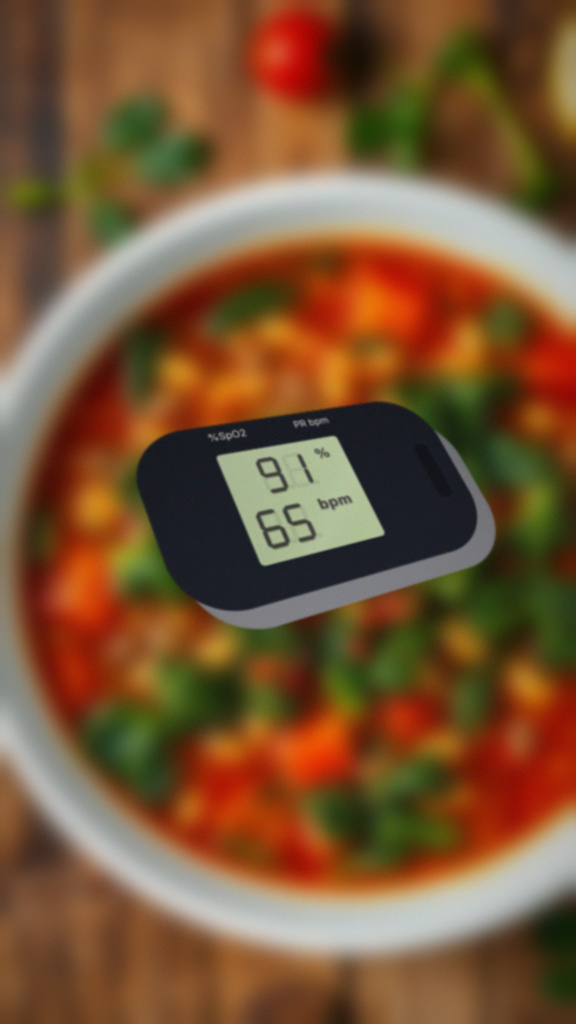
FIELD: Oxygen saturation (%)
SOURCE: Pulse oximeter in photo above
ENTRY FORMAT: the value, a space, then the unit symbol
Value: 91 %
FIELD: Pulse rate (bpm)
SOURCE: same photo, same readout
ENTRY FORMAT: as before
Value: 65 bpm
